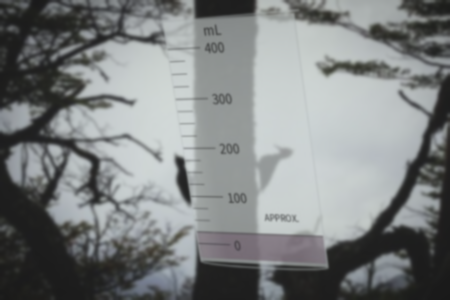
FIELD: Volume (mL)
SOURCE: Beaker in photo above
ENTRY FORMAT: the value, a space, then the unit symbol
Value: 25 mL
